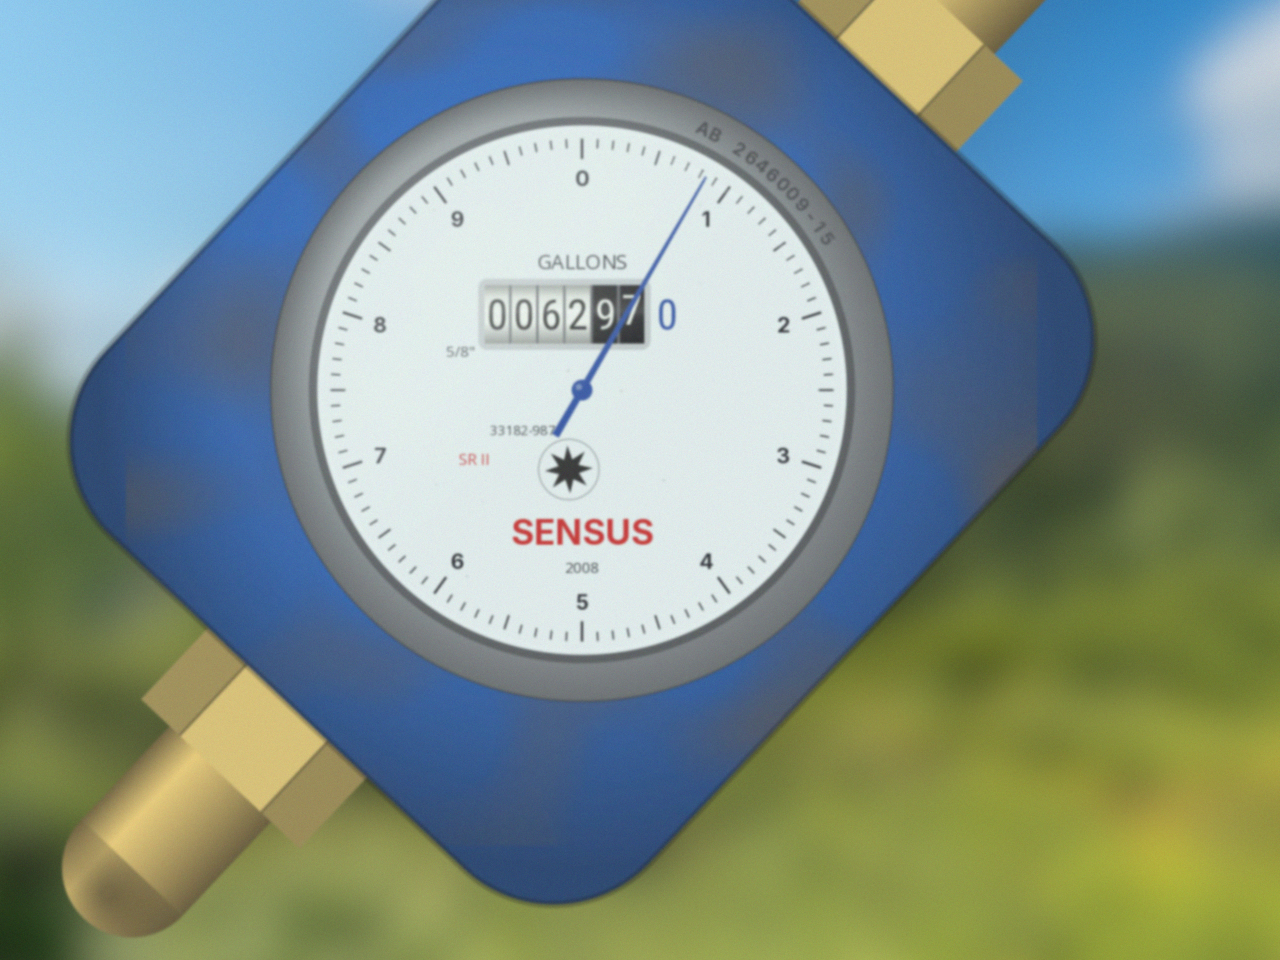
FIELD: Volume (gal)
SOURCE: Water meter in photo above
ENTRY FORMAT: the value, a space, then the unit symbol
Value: 62970.8 gal
